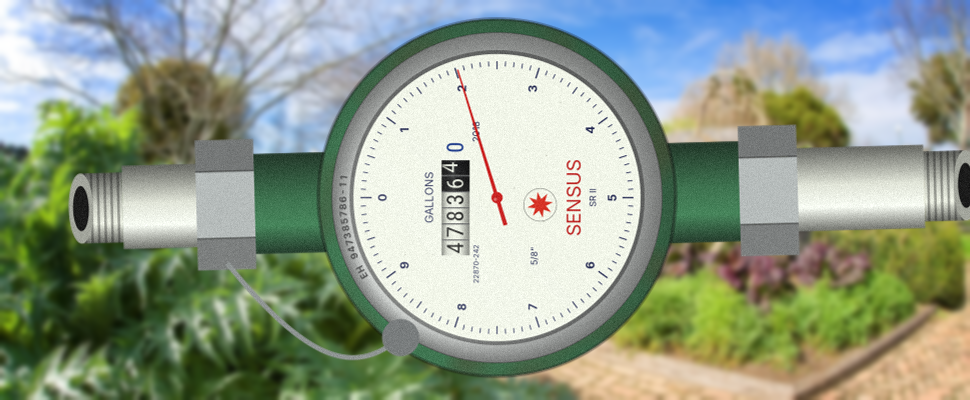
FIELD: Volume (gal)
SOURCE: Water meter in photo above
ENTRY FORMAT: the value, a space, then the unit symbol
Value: 4783642.0 gal
